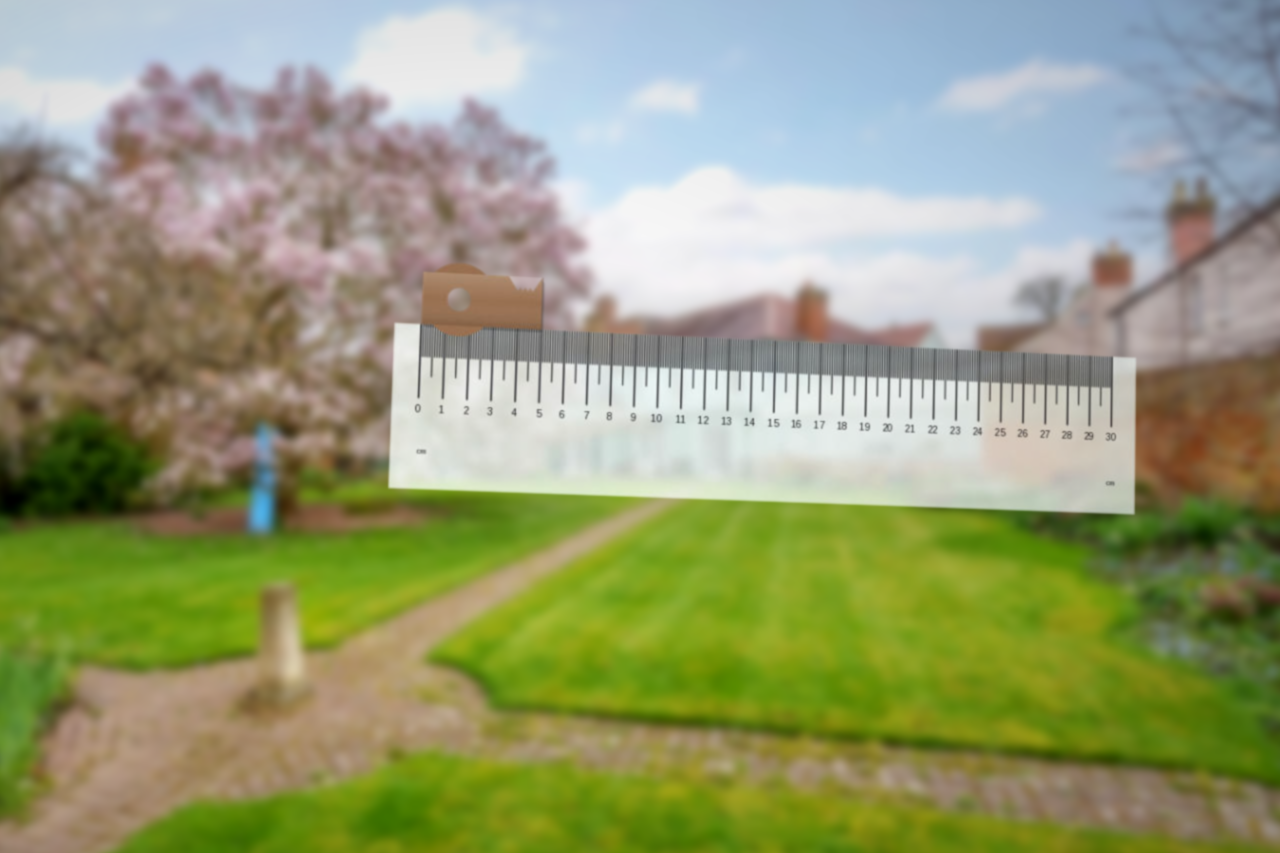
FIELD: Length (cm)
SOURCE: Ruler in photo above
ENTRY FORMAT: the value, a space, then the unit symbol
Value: 5 cm
